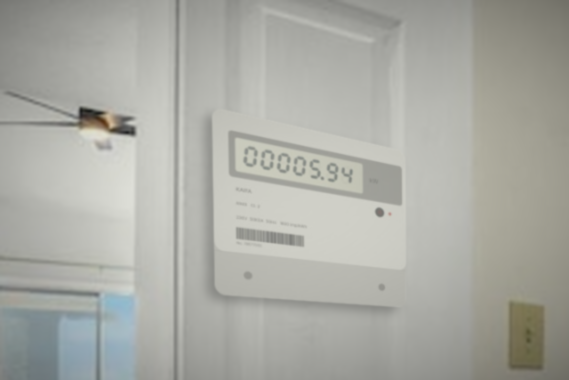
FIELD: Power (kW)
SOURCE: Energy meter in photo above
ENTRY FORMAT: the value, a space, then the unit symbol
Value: 5.94 kW
